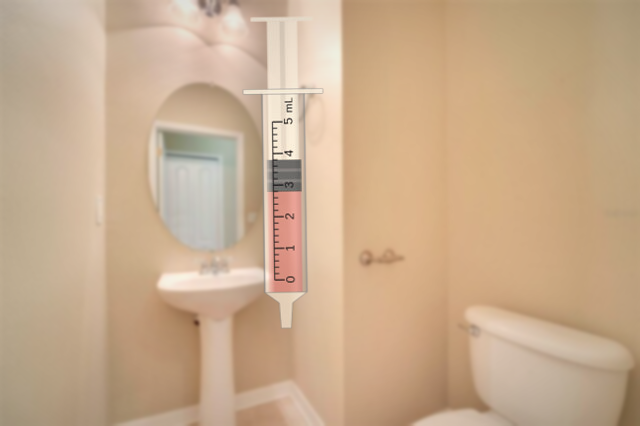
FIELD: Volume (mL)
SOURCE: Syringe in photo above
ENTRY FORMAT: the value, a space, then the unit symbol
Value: 2.8 mL
